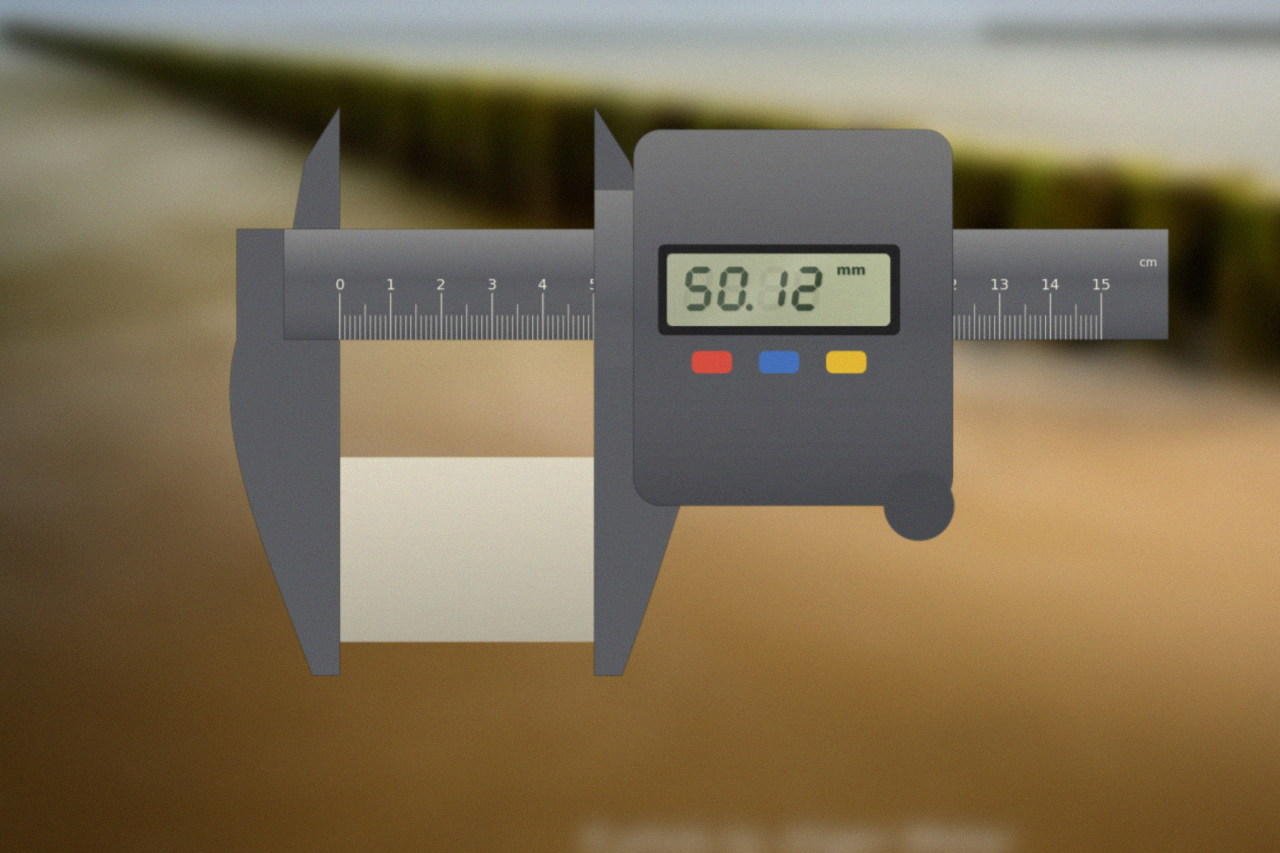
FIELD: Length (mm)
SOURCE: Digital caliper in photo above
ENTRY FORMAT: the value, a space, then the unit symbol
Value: 50.12 mm
